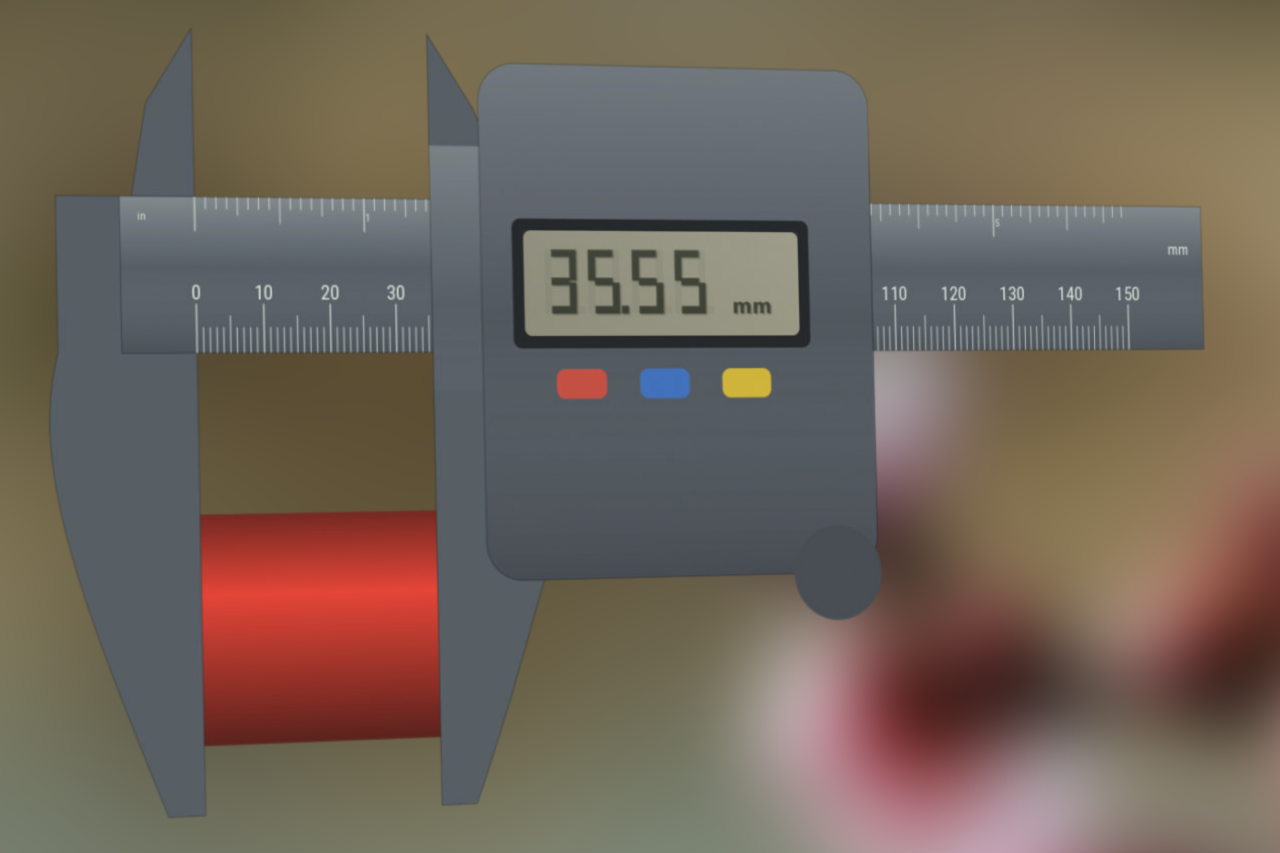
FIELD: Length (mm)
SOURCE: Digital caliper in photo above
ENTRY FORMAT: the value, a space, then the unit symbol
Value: 35.55 mm
